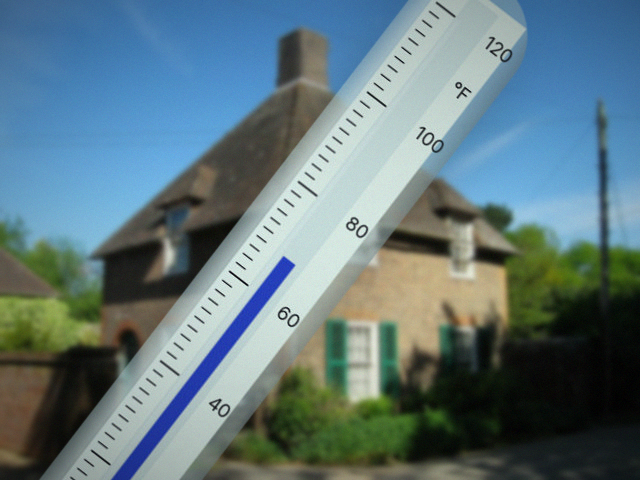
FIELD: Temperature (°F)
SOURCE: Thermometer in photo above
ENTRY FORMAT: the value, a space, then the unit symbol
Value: 68 °F
